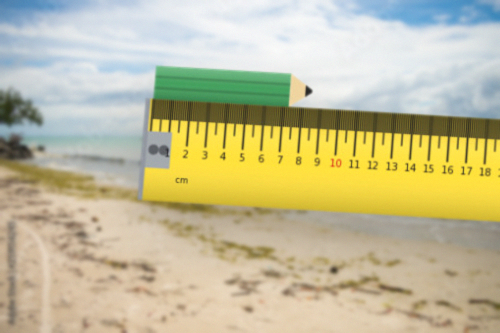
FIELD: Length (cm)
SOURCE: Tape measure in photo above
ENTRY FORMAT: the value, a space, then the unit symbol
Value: 8.5 cm
